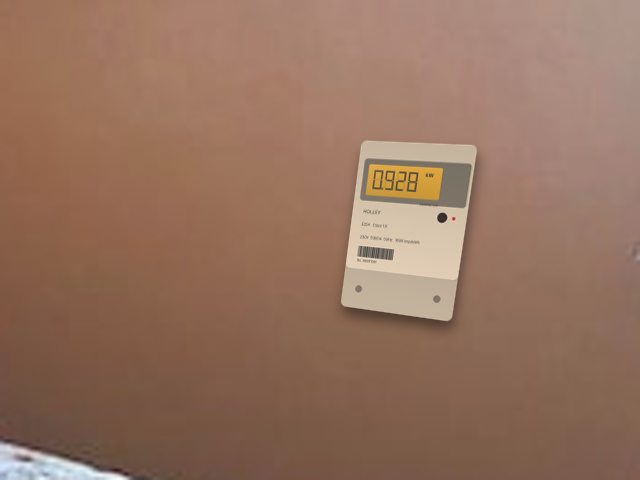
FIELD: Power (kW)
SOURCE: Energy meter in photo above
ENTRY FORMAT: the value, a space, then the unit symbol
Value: 0.928 kW
